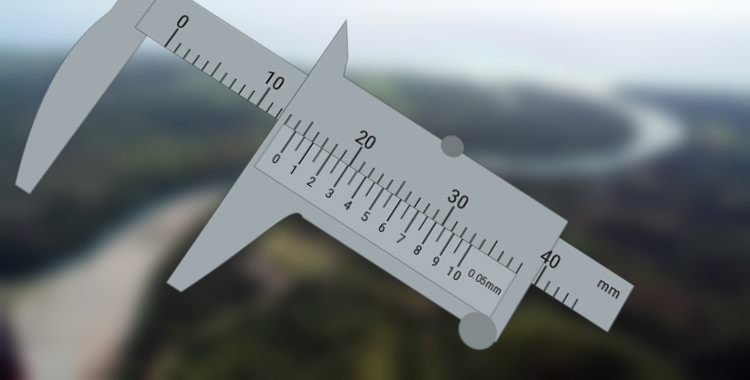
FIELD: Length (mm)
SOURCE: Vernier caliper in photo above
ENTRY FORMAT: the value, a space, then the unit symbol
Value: 14.2 mm
